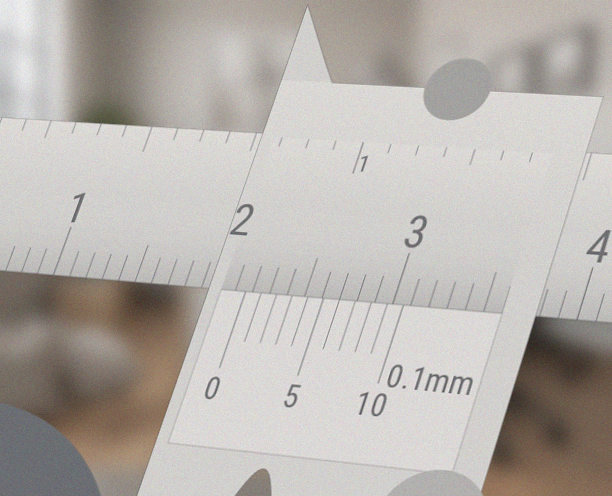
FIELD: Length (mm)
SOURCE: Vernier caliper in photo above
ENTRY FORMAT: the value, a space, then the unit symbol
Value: 21.6 mm
